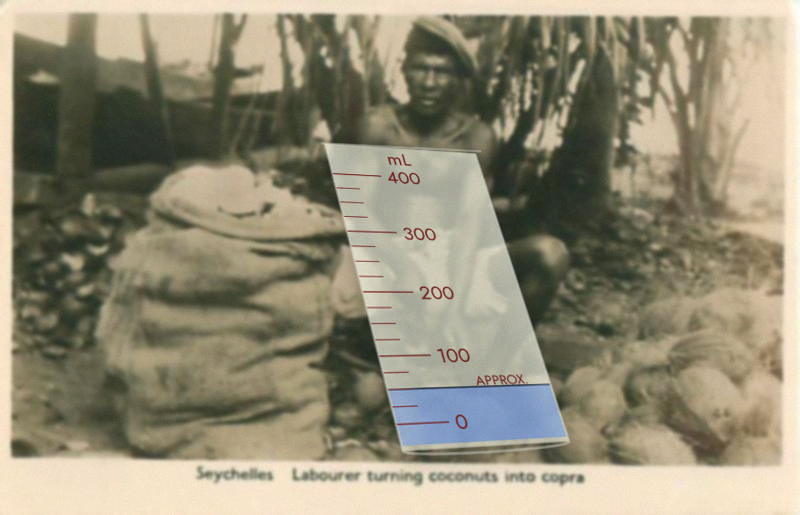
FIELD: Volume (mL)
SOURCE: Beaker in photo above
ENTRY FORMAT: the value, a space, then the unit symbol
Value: 50 mL
